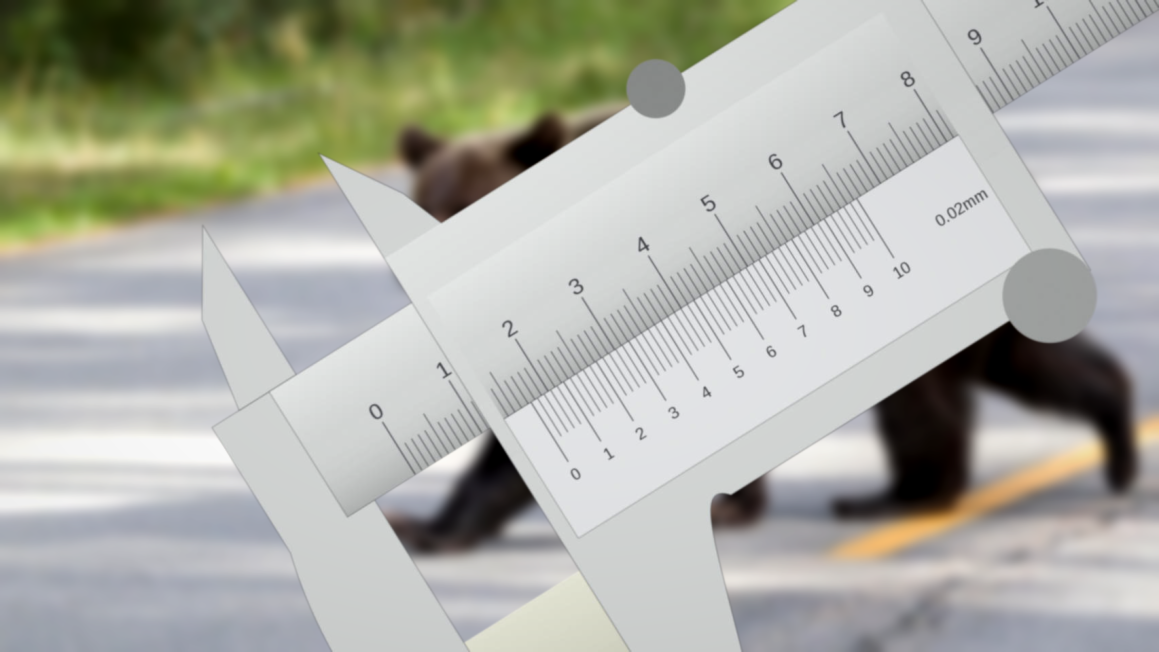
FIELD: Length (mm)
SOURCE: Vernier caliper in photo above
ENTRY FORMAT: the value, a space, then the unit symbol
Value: 17.4 mm
